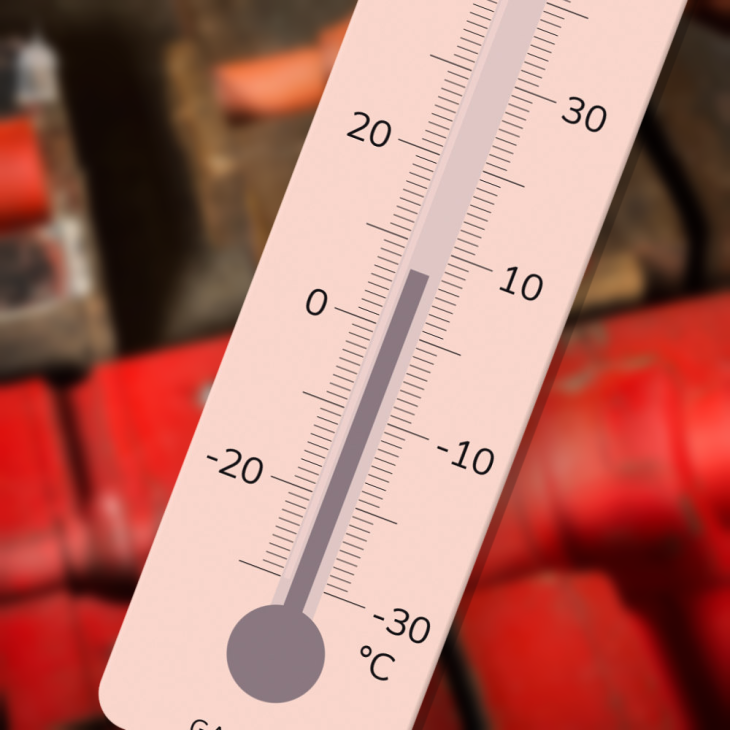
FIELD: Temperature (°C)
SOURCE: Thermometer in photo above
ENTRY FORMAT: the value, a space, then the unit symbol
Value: 7 °C
